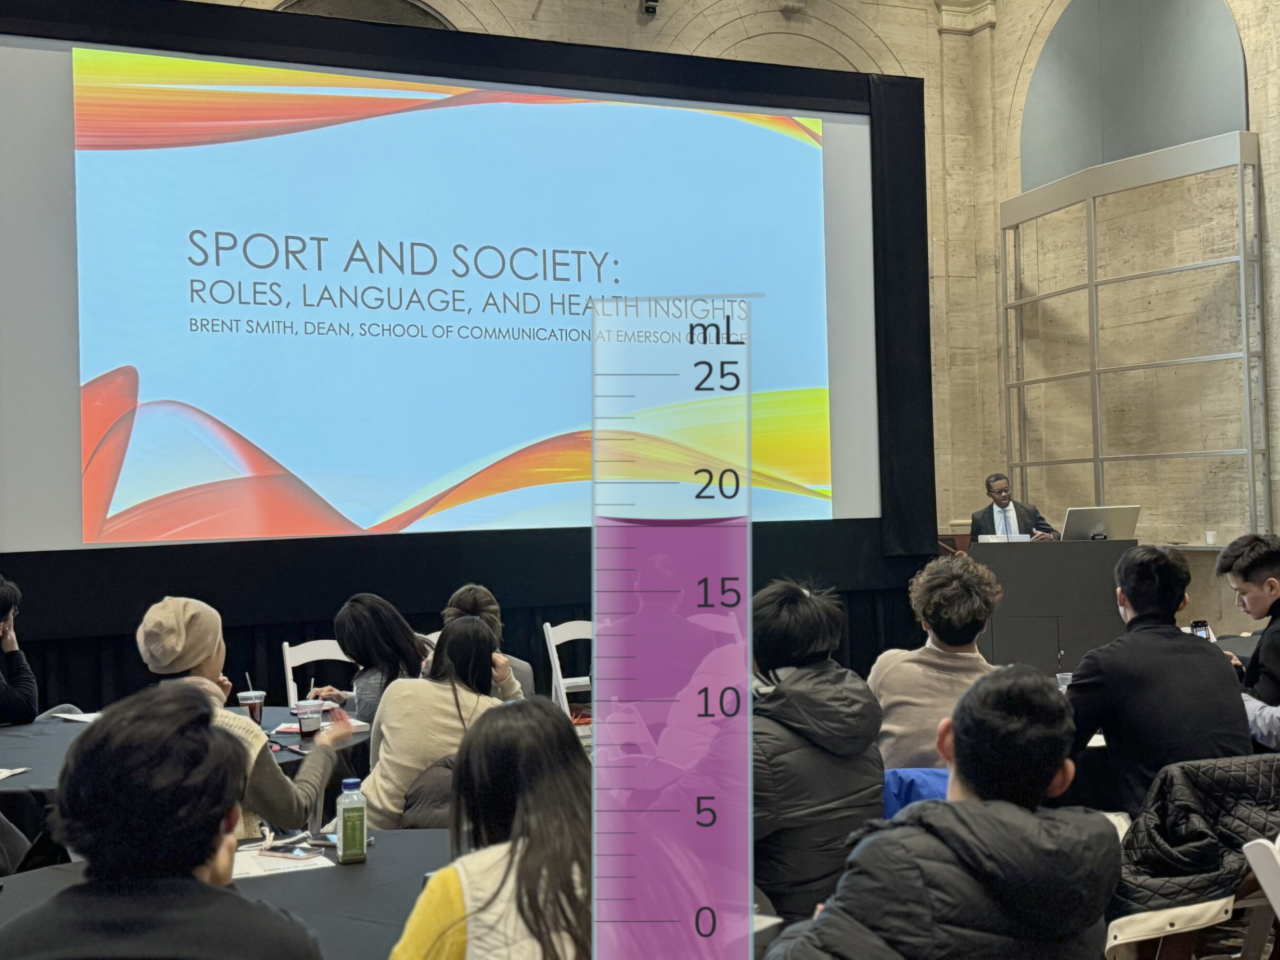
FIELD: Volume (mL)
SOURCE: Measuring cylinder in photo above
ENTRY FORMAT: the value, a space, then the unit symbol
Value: 18 mL
